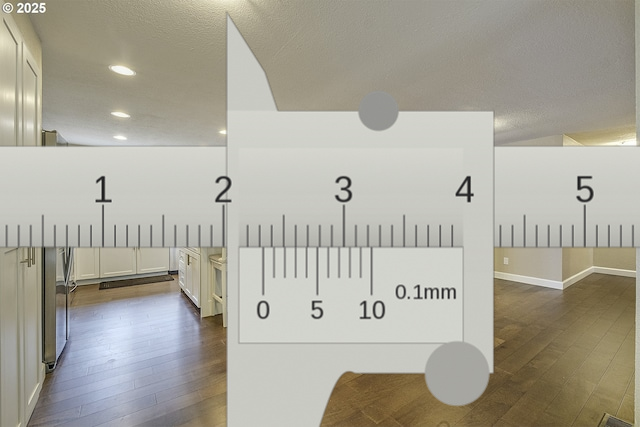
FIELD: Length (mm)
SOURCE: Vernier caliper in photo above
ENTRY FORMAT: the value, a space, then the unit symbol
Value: 23.3 mm
